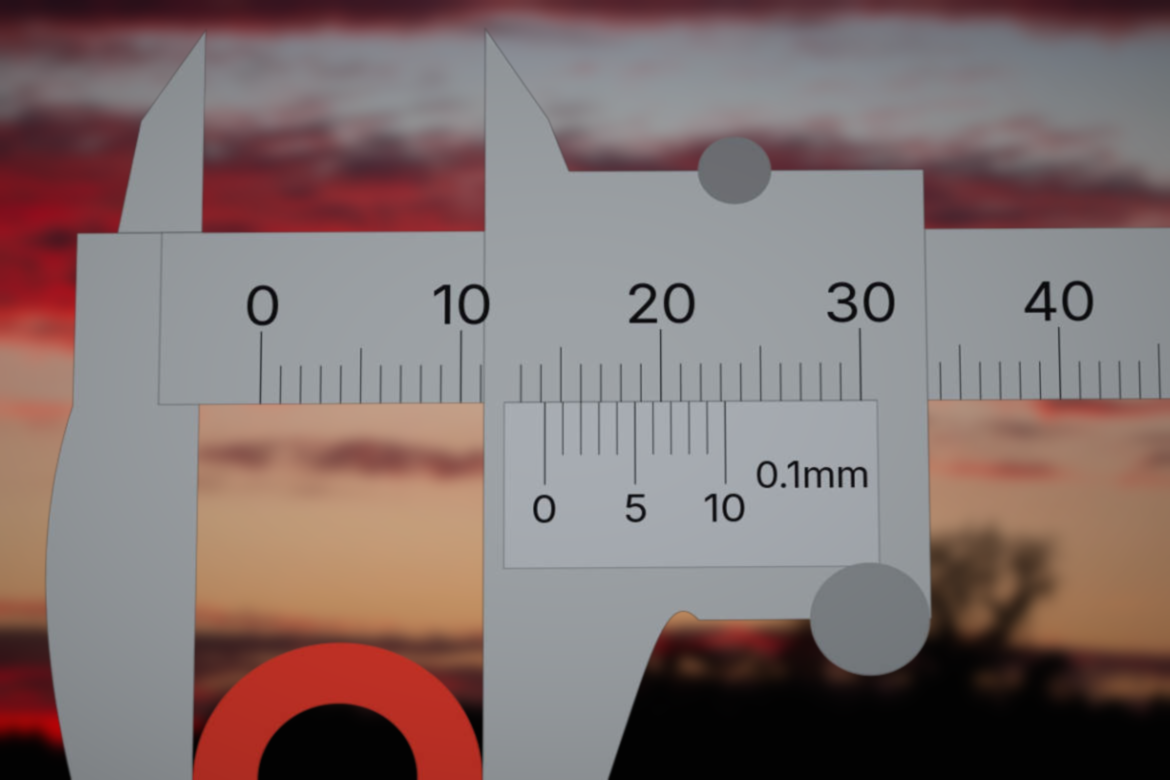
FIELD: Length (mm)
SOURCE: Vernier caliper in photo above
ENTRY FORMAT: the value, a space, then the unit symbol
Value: 14.2 mm
